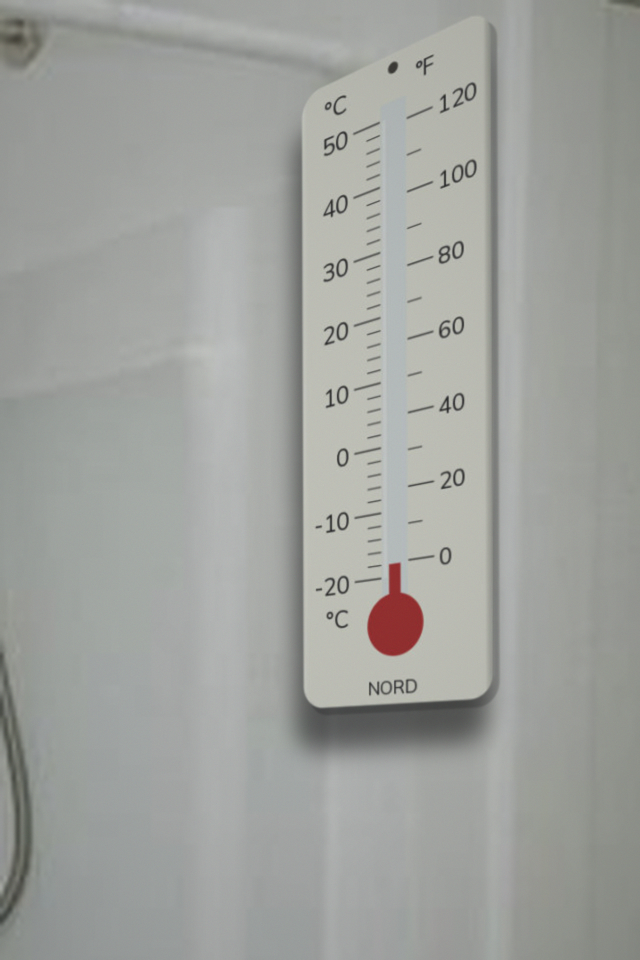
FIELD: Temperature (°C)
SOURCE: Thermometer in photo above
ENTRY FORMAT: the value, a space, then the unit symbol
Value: -18 °C
